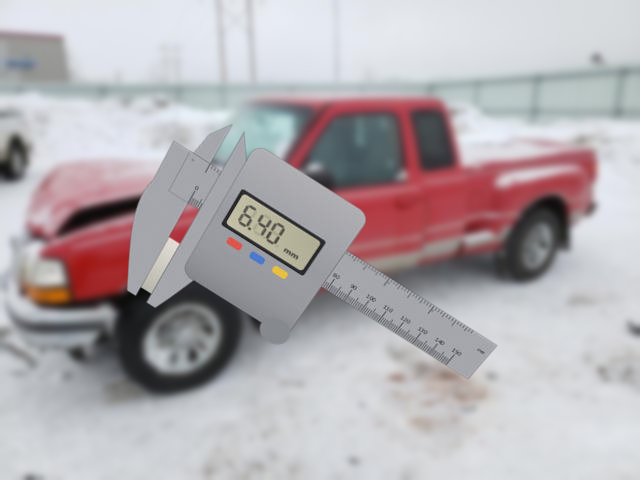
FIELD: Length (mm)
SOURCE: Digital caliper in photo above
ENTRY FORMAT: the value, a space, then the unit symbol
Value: 6.40 mm
